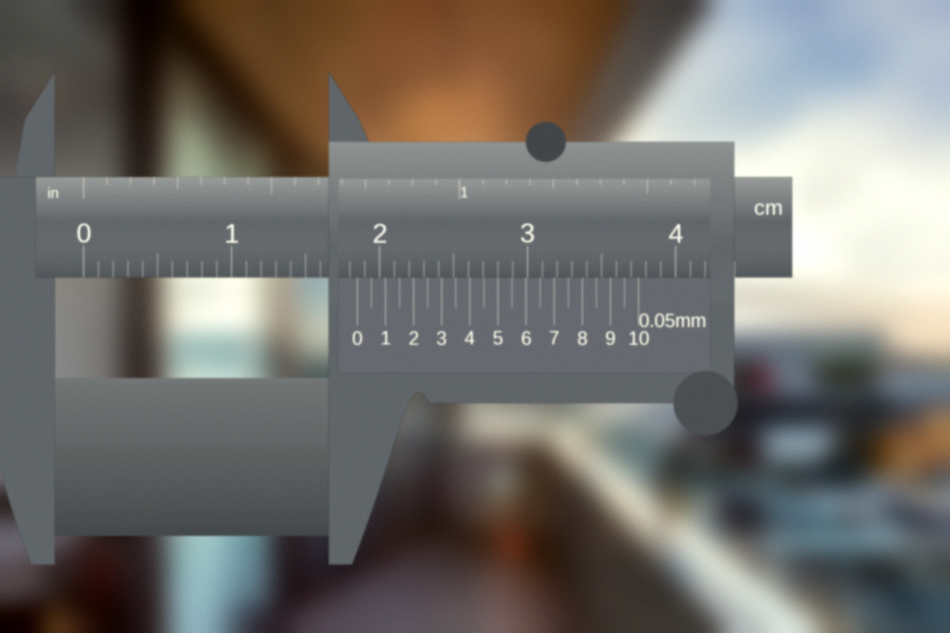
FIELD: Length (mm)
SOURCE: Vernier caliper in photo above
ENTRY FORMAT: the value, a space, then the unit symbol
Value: 18.5 mm
